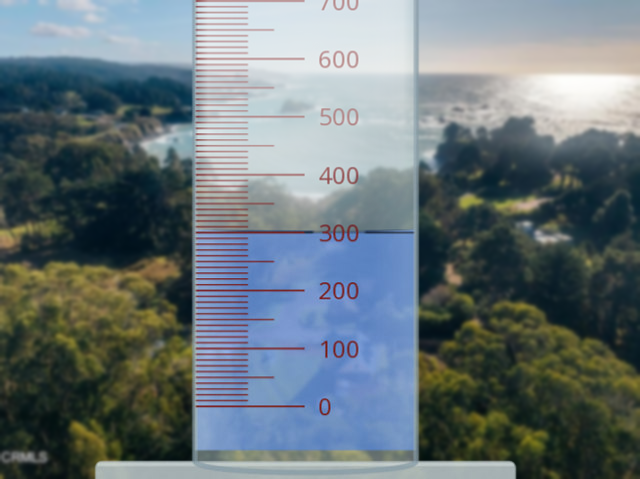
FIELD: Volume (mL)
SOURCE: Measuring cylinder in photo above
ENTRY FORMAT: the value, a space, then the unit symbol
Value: 300 mL
